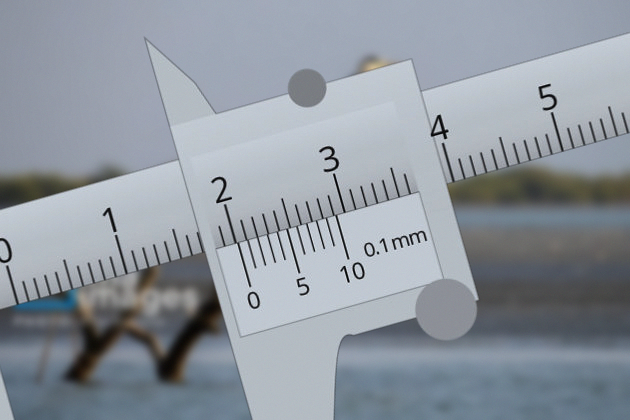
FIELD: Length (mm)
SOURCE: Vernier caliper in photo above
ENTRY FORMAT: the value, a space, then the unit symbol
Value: 20.2 mm
